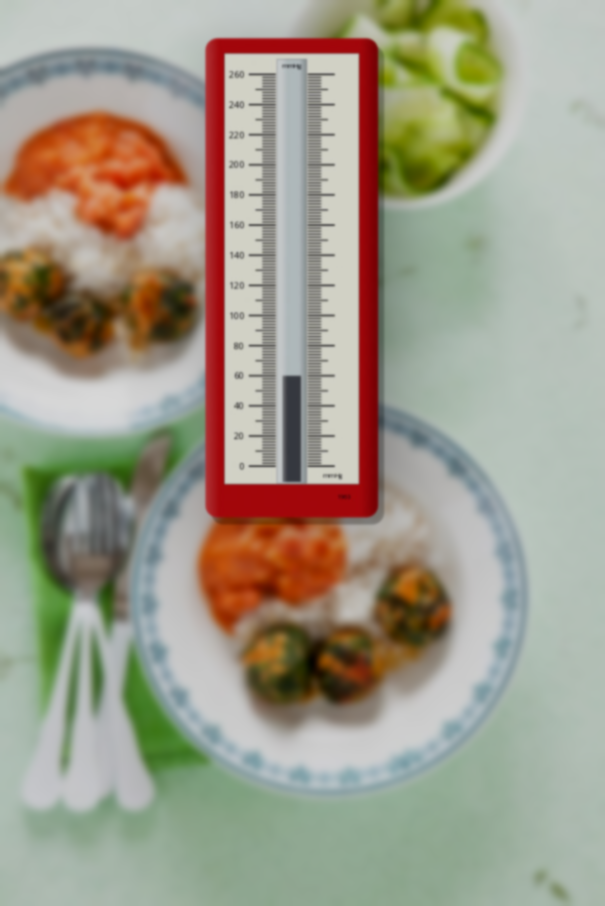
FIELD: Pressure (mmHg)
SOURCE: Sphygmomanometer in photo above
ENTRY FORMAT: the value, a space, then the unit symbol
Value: 60 mmHg
